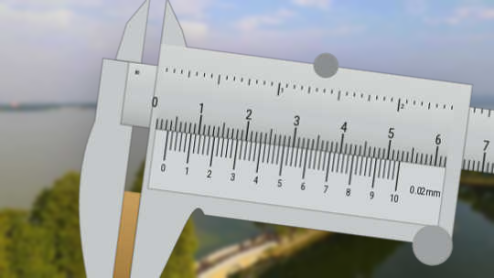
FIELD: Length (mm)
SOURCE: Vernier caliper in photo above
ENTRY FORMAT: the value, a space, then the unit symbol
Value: 3.5 mm
